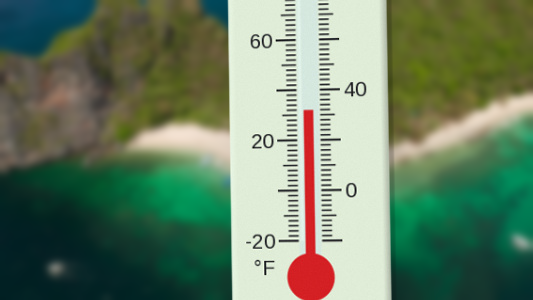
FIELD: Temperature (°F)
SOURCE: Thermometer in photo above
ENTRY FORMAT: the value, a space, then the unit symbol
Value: 32 °F
